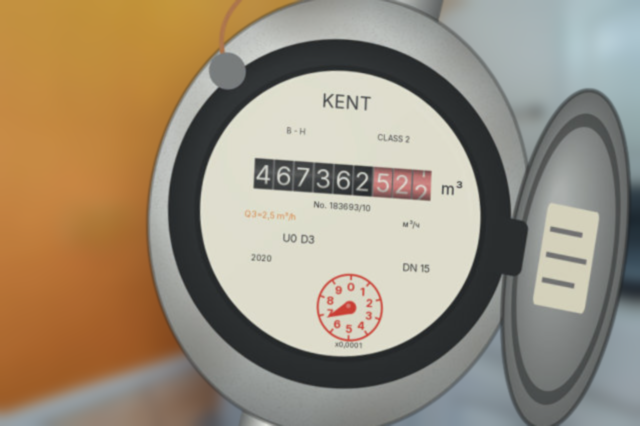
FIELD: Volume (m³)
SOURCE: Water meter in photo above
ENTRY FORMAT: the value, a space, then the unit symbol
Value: 467362.5216 m³
